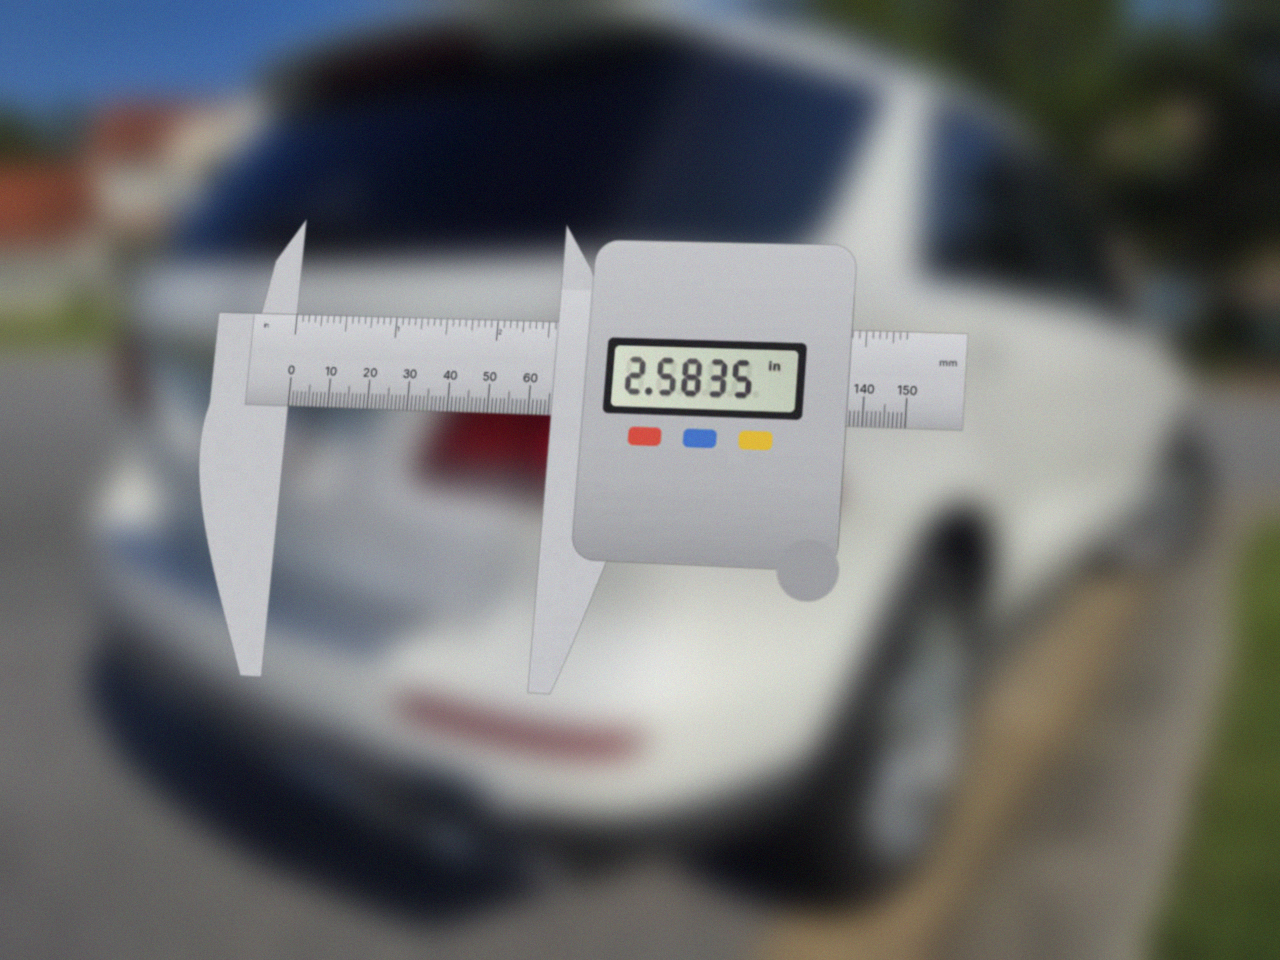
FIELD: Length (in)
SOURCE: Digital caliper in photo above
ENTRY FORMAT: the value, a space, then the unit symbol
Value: 2.5835 in
